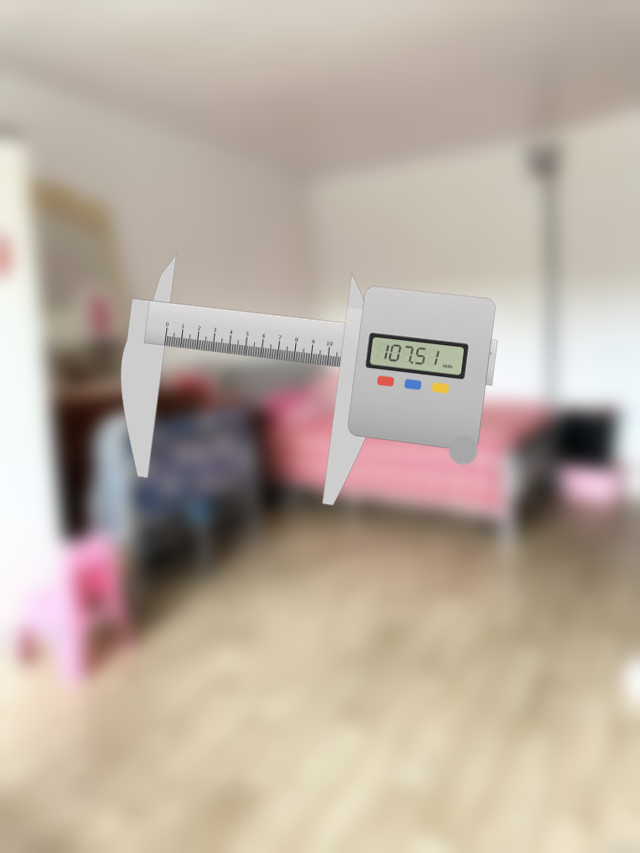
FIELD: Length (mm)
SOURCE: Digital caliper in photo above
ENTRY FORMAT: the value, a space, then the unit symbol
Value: 107.51 mm
